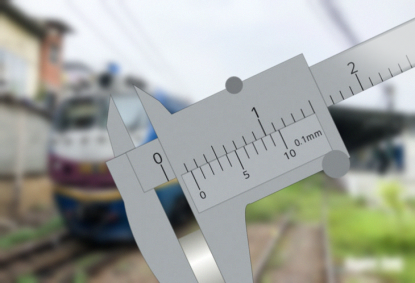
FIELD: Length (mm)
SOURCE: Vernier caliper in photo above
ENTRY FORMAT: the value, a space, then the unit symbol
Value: 2.3 mm
